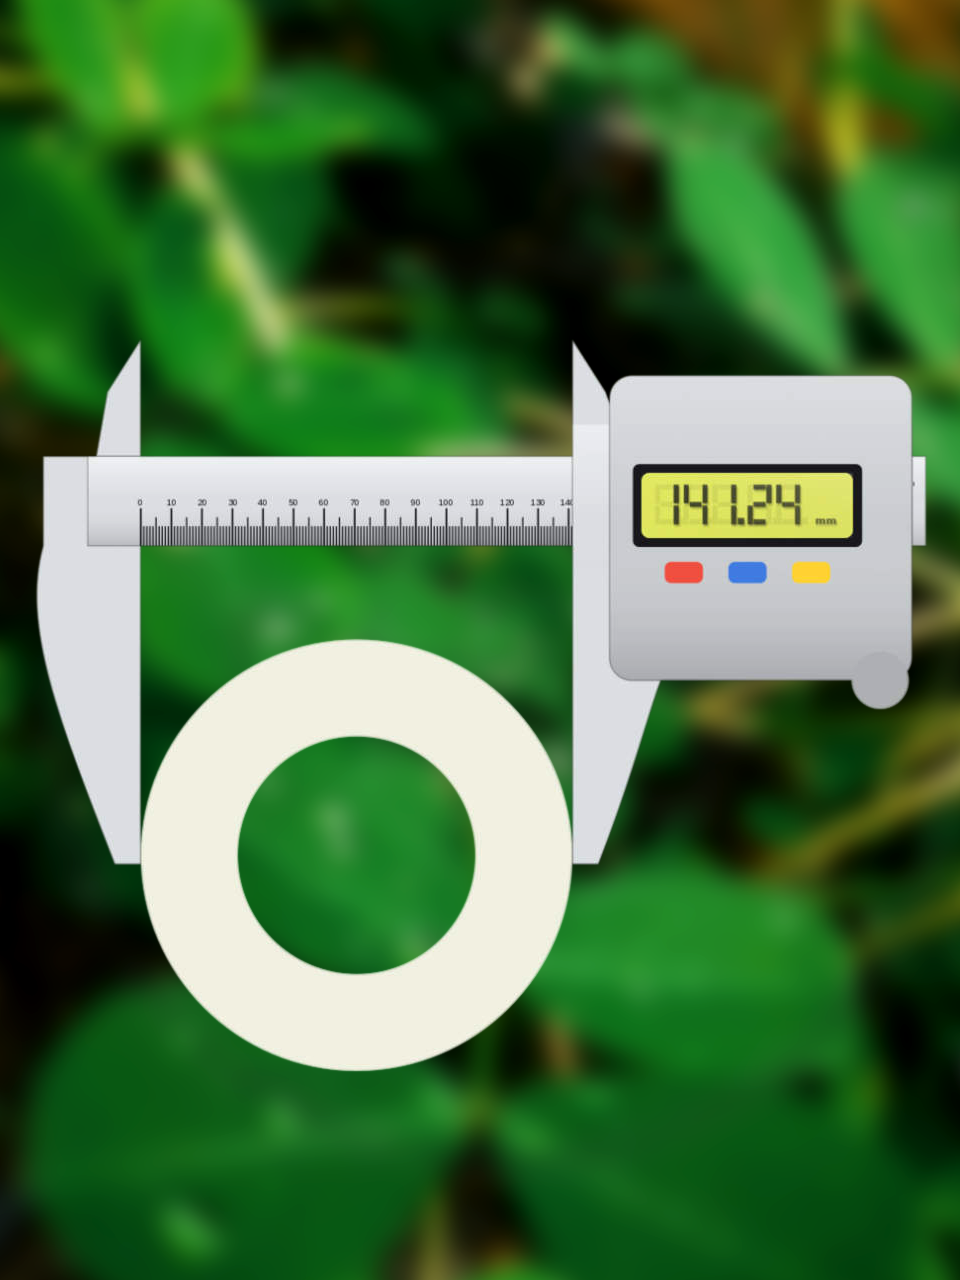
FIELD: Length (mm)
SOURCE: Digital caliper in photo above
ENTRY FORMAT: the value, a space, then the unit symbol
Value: 141.24 mm
